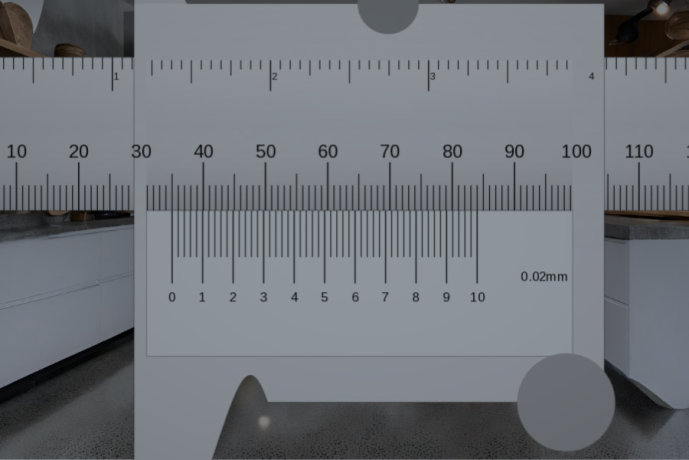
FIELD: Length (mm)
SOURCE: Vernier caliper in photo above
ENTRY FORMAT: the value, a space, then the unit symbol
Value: 35.0 mm
